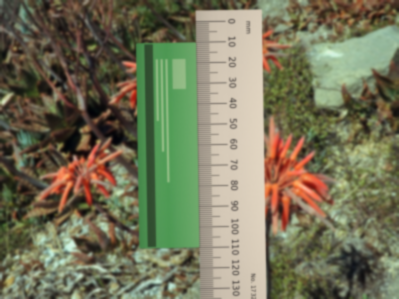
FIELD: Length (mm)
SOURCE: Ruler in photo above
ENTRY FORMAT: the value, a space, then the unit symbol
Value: 100 mm
